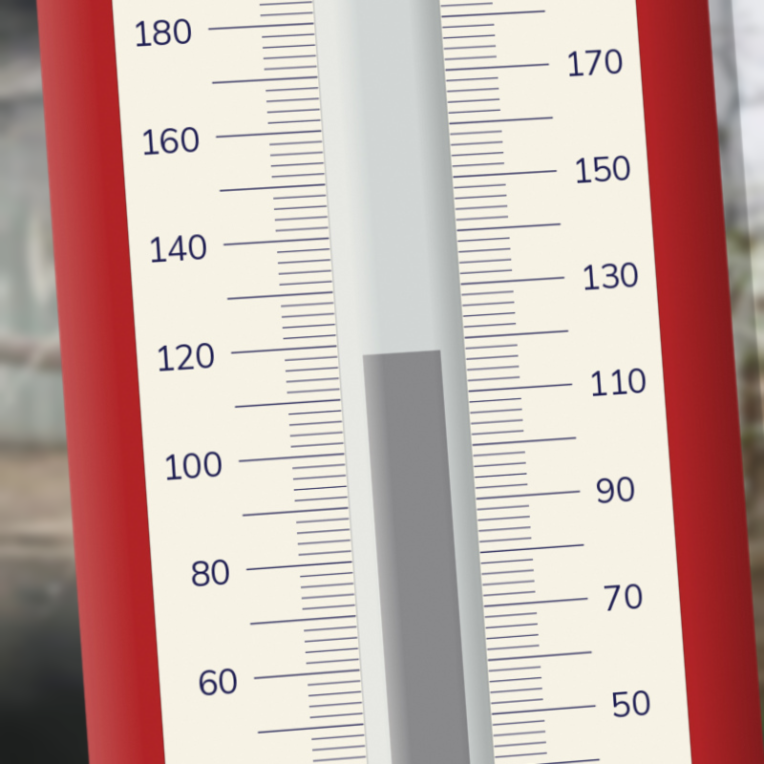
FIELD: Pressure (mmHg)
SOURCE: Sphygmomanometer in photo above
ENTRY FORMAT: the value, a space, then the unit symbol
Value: 118 mmHg
